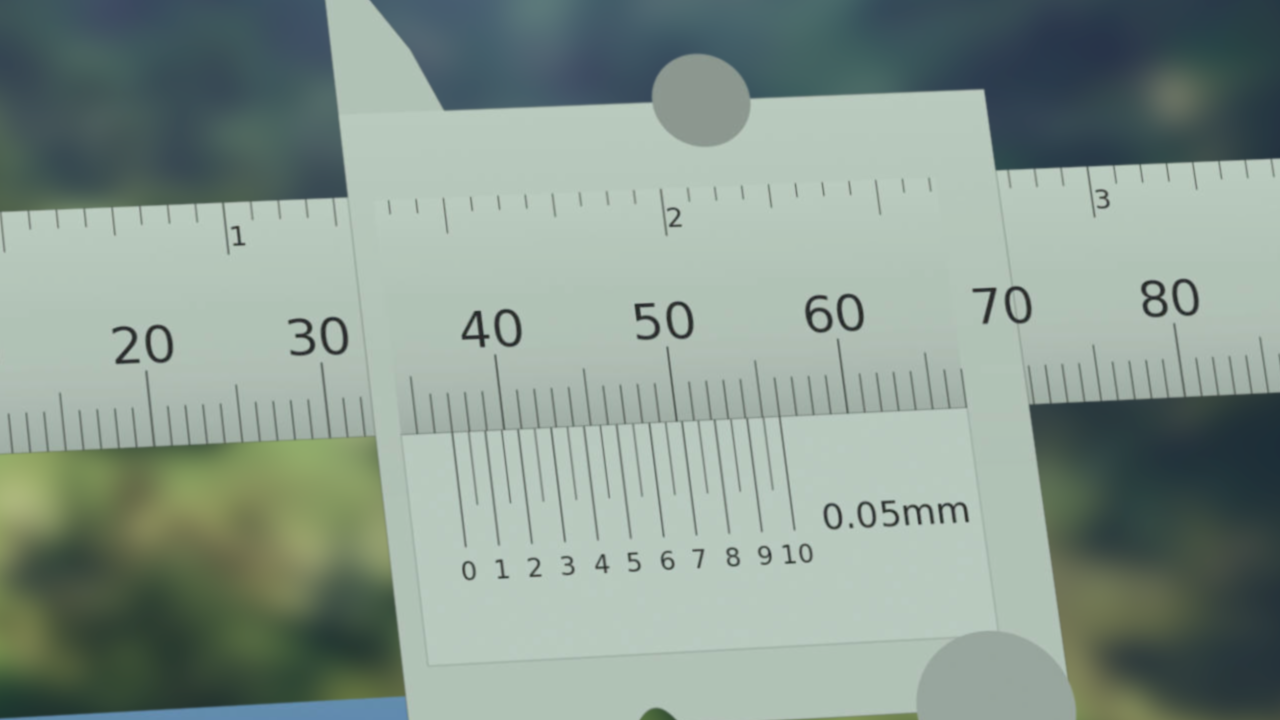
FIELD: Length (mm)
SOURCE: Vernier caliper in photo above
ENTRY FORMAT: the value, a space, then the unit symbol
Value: 37.0 mm
